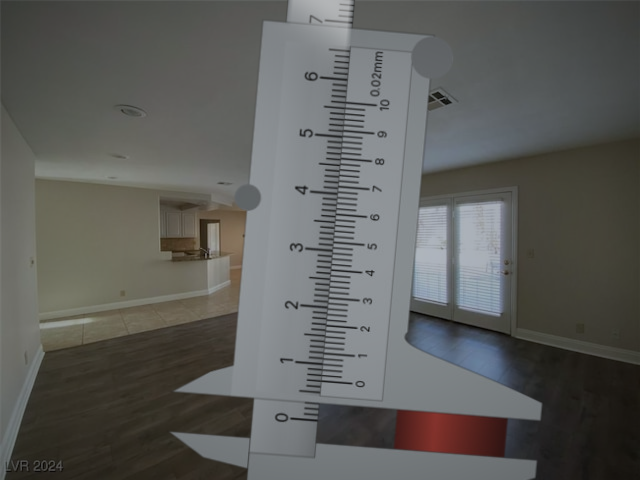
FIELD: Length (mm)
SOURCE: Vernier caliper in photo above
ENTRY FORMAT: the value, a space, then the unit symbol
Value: 7.0 mm
